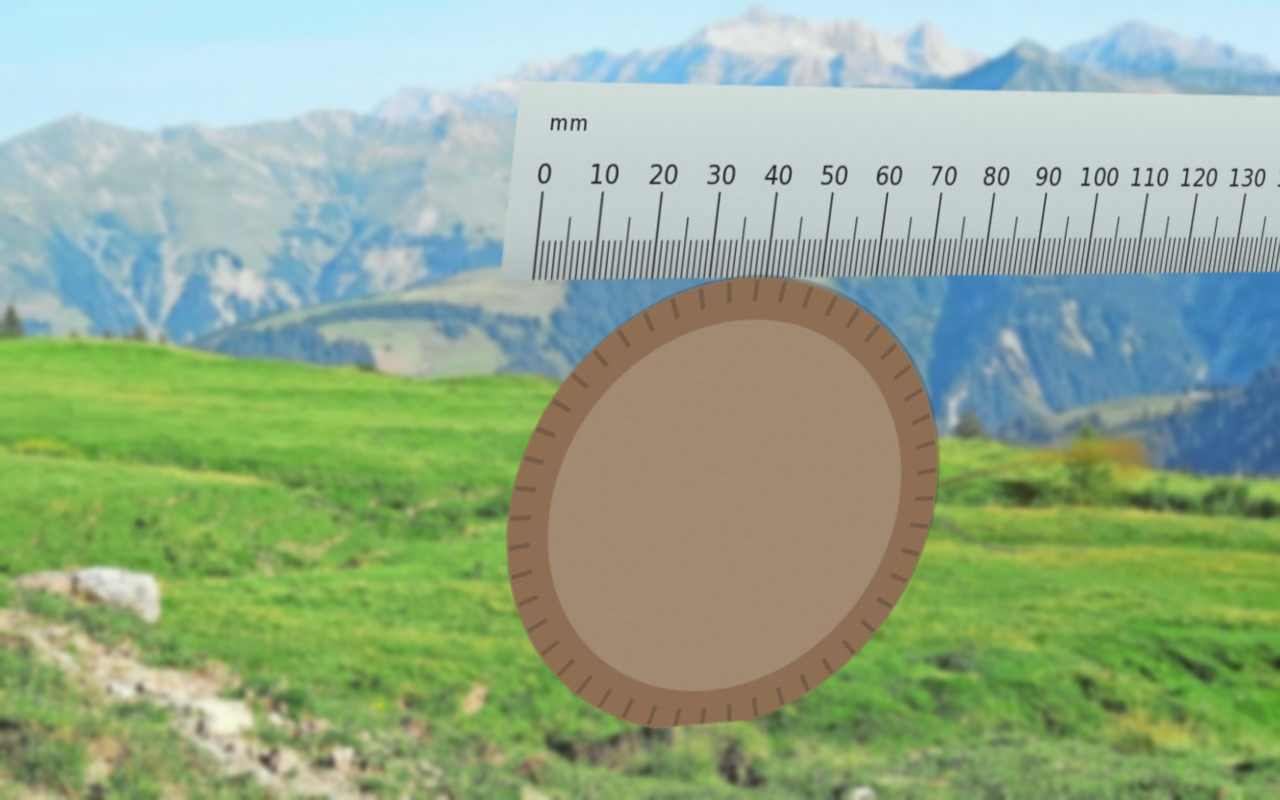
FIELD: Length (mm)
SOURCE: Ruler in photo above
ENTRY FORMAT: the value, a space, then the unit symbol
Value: 77 mm
